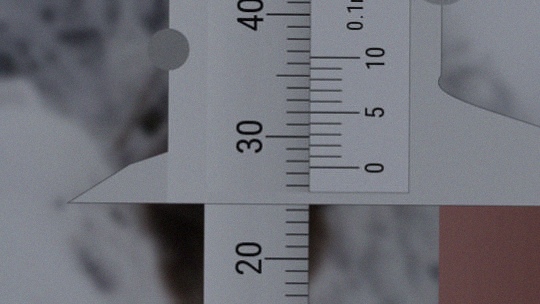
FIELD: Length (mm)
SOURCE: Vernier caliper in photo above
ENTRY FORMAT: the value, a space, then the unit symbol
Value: 27.5 mm
